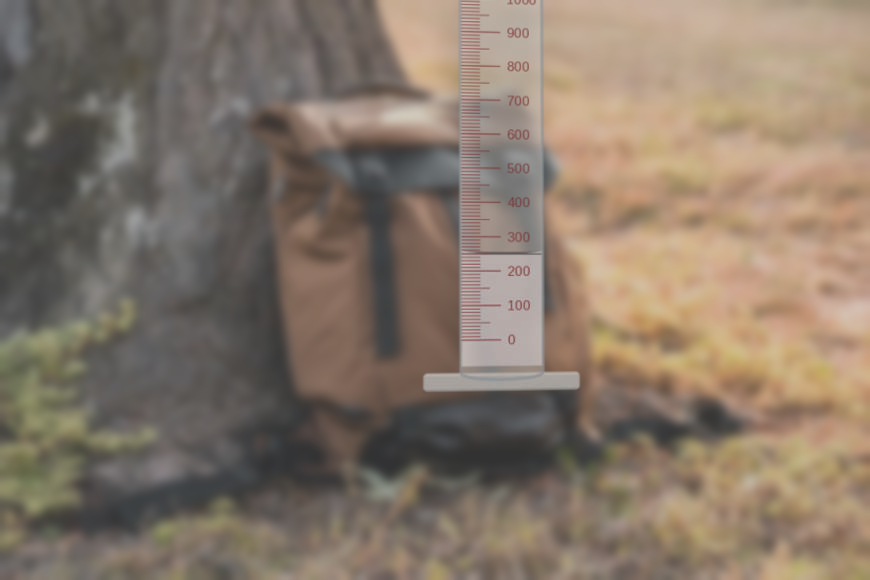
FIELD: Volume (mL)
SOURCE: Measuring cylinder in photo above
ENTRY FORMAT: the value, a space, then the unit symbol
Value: 250 mL
